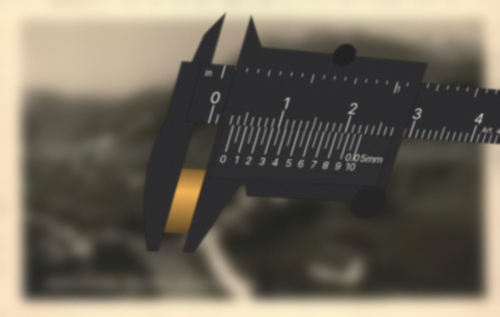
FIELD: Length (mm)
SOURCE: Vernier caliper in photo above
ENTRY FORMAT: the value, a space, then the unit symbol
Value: 3.5 mm
